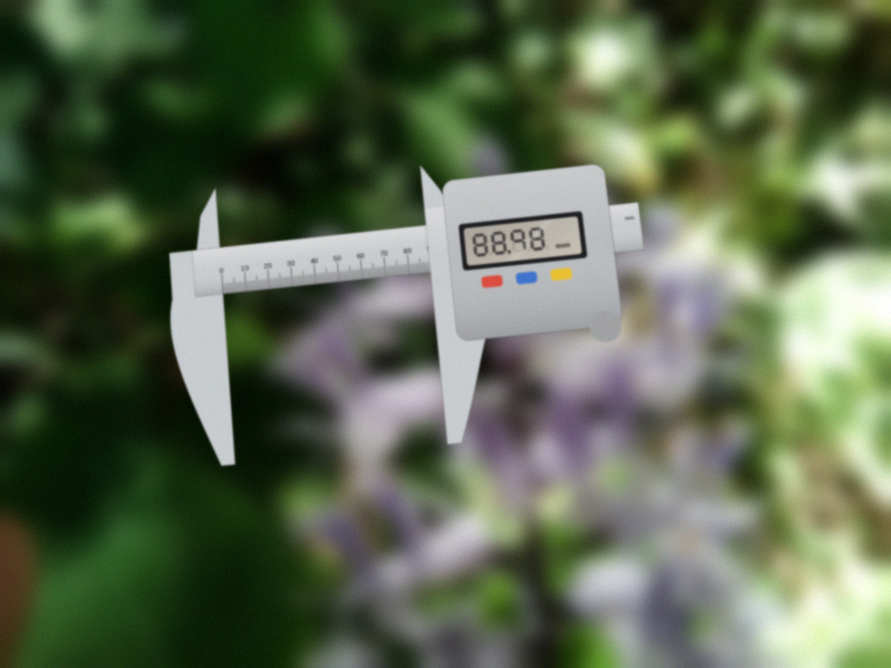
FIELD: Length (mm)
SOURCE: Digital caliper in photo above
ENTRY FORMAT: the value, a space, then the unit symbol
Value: 88.98 mm
